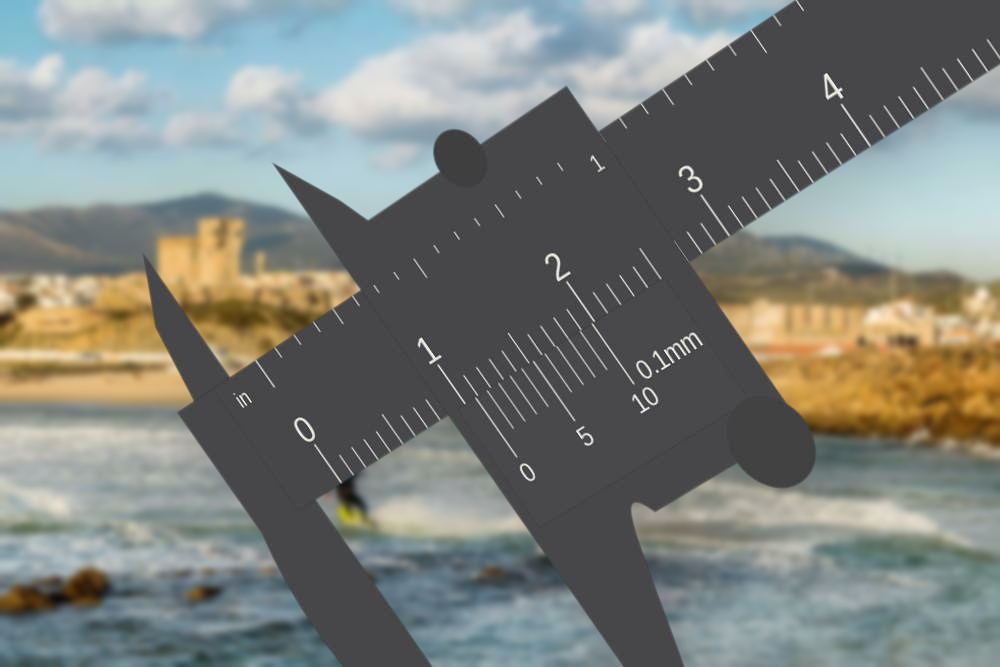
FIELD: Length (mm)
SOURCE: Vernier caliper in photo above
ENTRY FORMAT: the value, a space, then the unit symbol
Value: 10.8 mm
